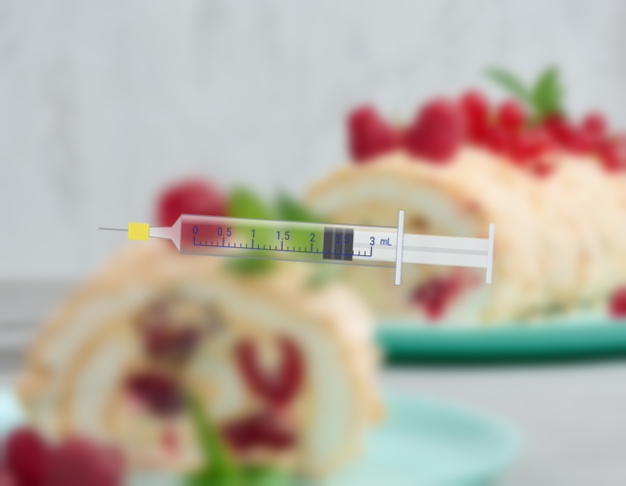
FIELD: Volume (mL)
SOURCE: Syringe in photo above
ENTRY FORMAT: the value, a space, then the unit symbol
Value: 2.2 mL
